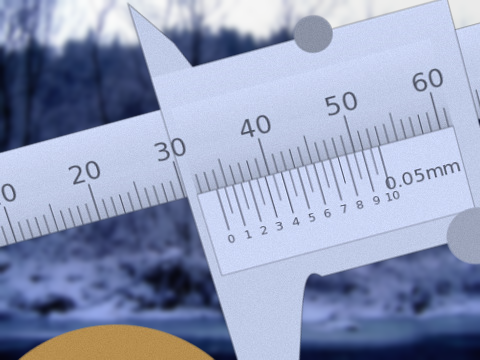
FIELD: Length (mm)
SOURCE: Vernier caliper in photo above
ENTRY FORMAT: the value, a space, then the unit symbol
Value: 33.8 mm
